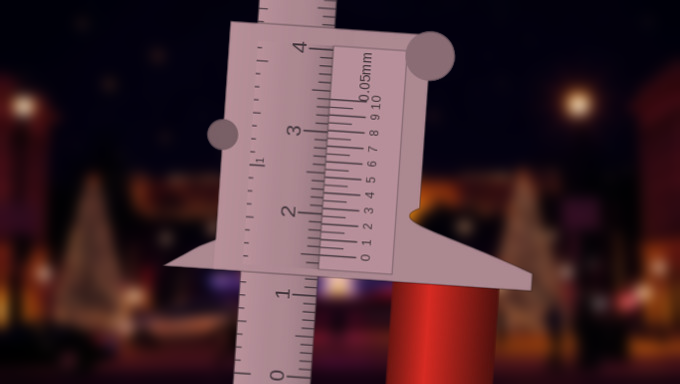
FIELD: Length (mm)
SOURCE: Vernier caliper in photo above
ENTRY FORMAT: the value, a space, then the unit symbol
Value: 15.0 mm
